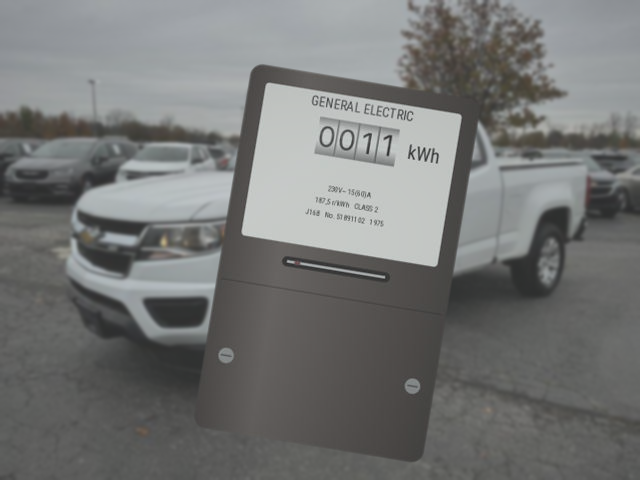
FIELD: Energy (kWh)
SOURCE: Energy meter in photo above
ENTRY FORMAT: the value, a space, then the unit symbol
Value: 11 kWh
